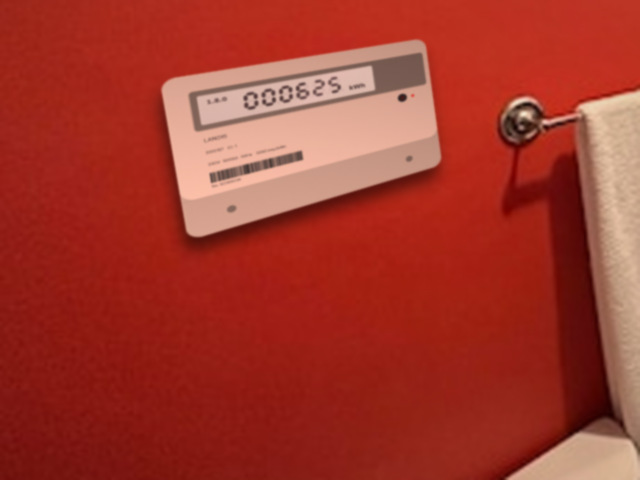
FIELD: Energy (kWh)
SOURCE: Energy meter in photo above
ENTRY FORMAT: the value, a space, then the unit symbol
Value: 625 kWh
